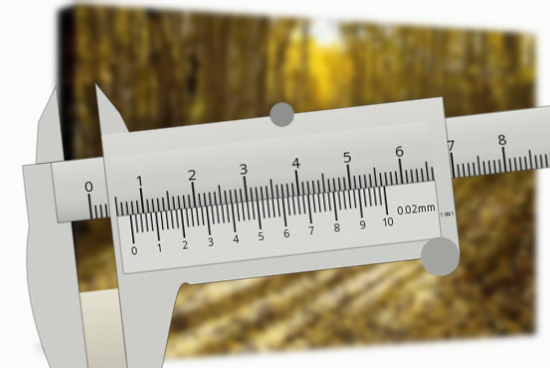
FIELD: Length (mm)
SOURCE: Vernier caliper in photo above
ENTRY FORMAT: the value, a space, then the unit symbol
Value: 7.5 mm
